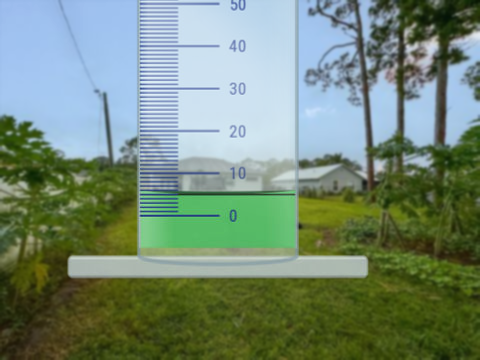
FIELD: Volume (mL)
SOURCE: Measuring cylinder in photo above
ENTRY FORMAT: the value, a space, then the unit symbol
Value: 5 mL
